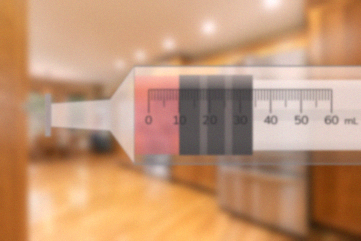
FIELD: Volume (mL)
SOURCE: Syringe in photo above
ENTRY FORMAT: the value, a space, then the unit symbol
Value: 10 mL
